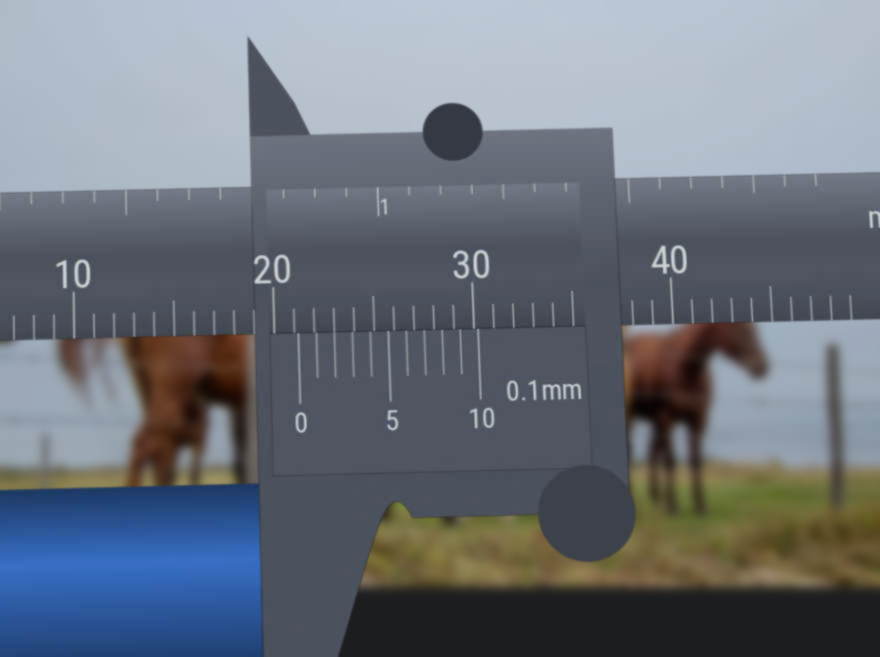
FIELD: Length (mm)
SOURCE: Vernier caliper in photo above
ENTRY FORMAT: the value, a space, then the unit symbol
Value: 21.2 mm
